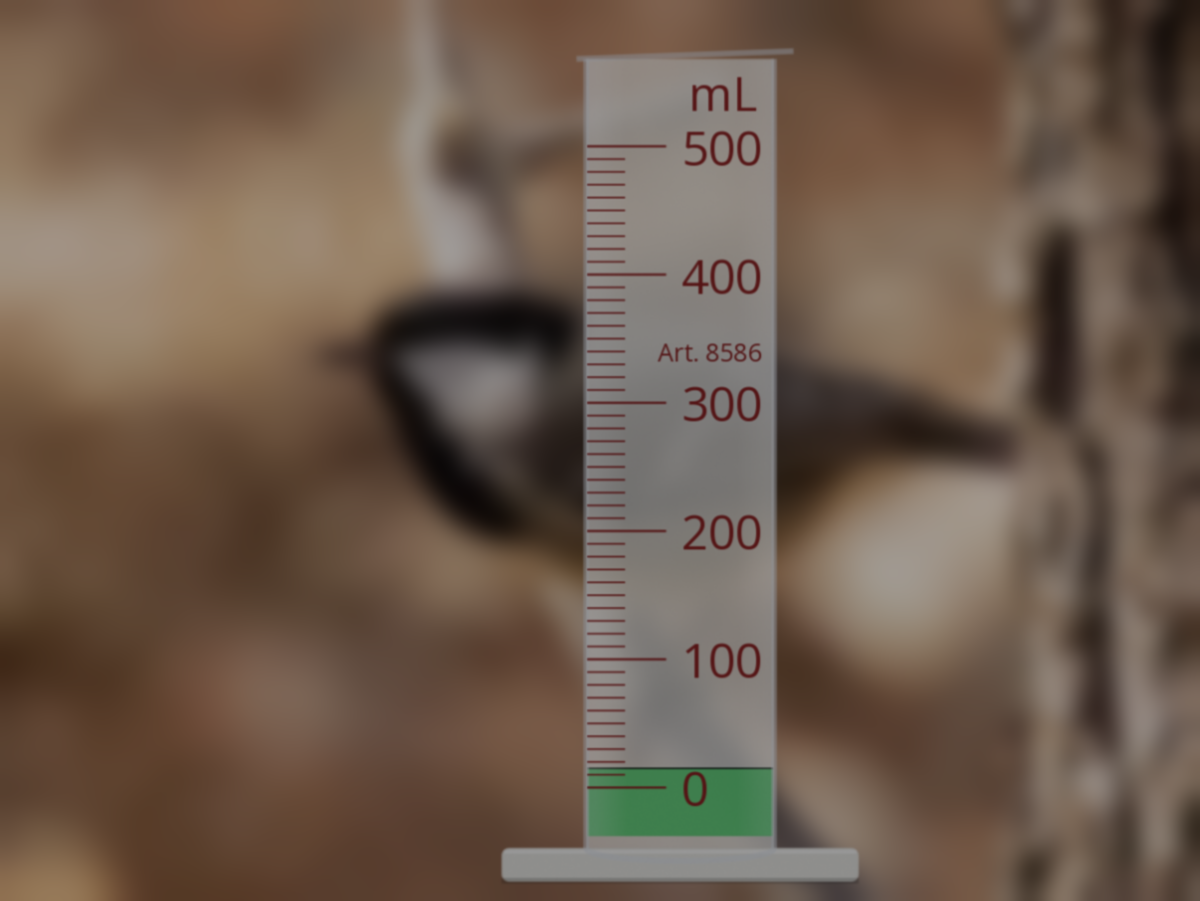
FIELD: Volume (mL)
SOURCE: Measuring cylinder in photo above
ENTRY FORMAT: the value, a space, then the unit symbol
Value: 15 mL
